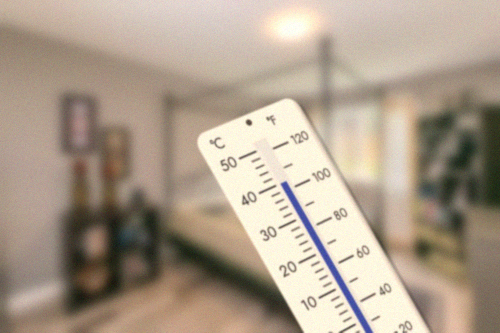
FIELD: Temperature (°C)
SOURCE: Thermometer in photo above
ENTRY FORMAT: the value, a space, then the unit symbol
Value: 40 °C
